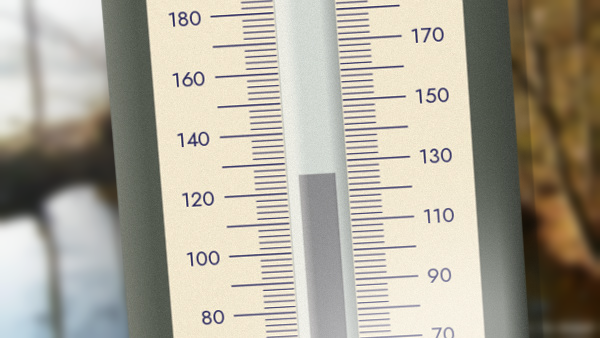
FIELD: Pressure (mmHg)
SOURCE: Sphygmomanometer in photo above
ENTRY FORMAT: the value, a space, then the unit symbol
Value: 126 mmHg
